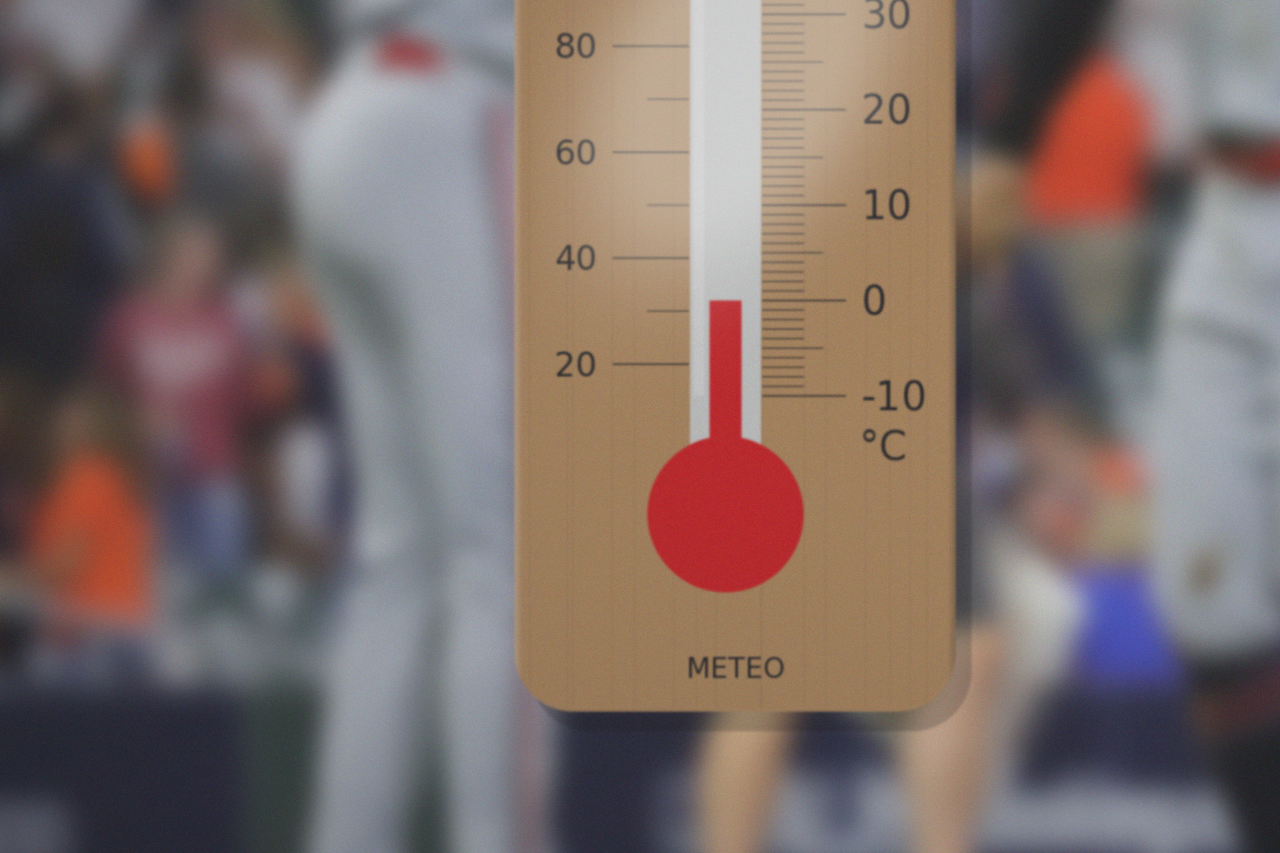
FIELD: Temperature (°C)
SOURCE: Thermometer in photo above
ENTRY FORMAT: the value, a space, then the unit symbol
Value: 0 °C
